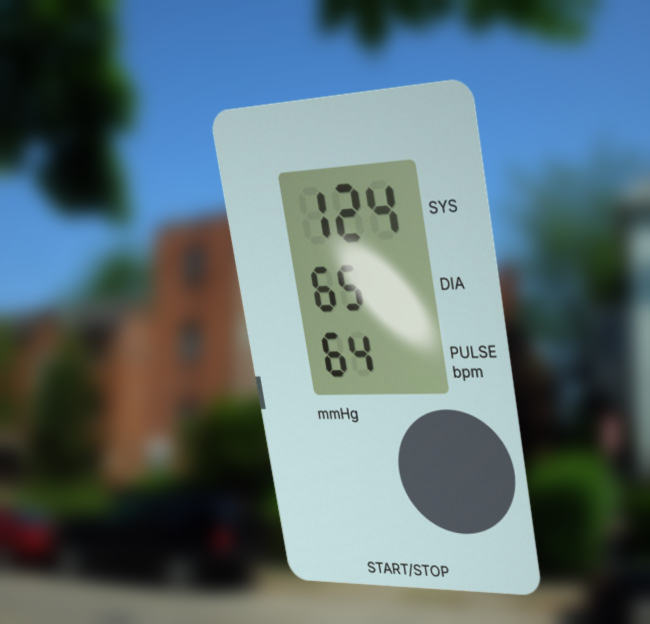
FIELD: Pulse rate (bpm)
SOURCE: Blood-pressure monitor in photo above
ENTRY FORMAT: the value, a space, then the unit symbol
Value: 64 bpm
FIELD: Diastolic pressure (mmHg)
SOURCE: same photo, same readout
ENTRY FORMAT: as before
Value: 65 mmHg
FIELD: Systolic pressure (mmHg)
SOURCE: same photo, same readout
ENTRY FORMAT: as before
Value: 124 mmHg
